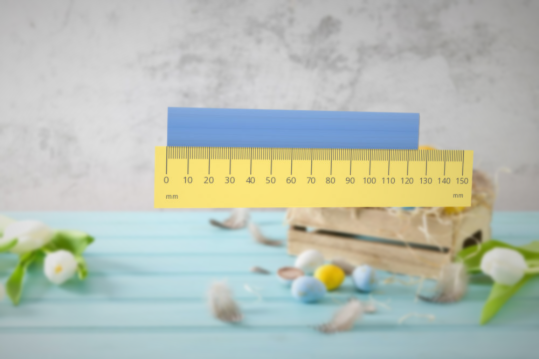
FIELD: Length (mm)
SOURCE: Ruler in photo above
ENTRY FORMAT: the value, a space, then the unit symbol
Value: 125 mm
